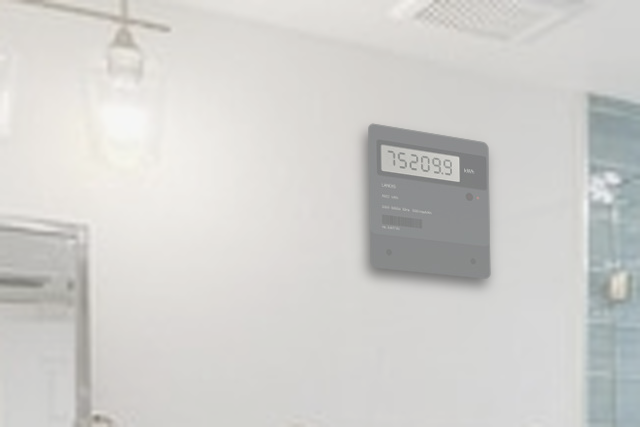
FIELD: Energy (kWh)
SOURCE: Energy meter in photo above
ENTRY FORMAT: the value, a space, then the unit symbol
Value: 75209.9 kWh
